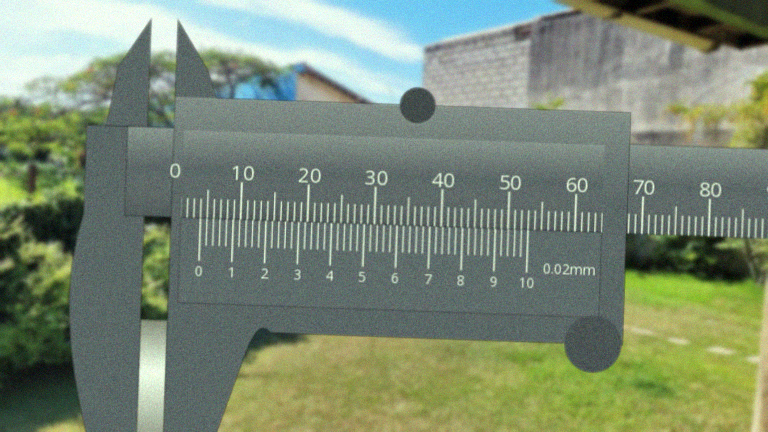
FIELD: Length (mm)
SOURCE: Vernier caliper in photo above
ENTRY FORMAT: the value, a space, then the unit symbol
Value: 4.0 mm
